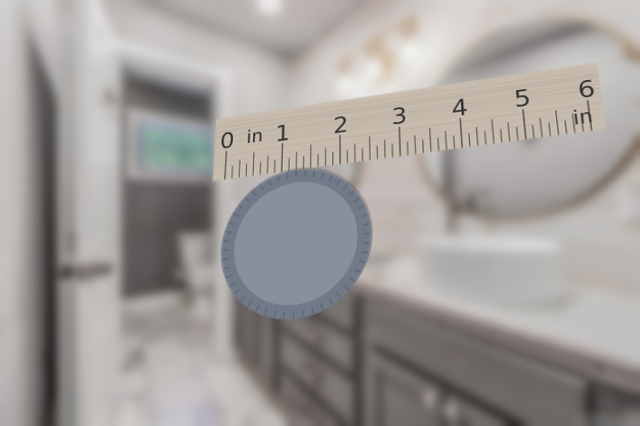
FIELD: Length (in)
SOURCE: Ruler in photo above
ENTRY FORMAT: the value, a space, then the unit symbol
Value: 2.5 in
